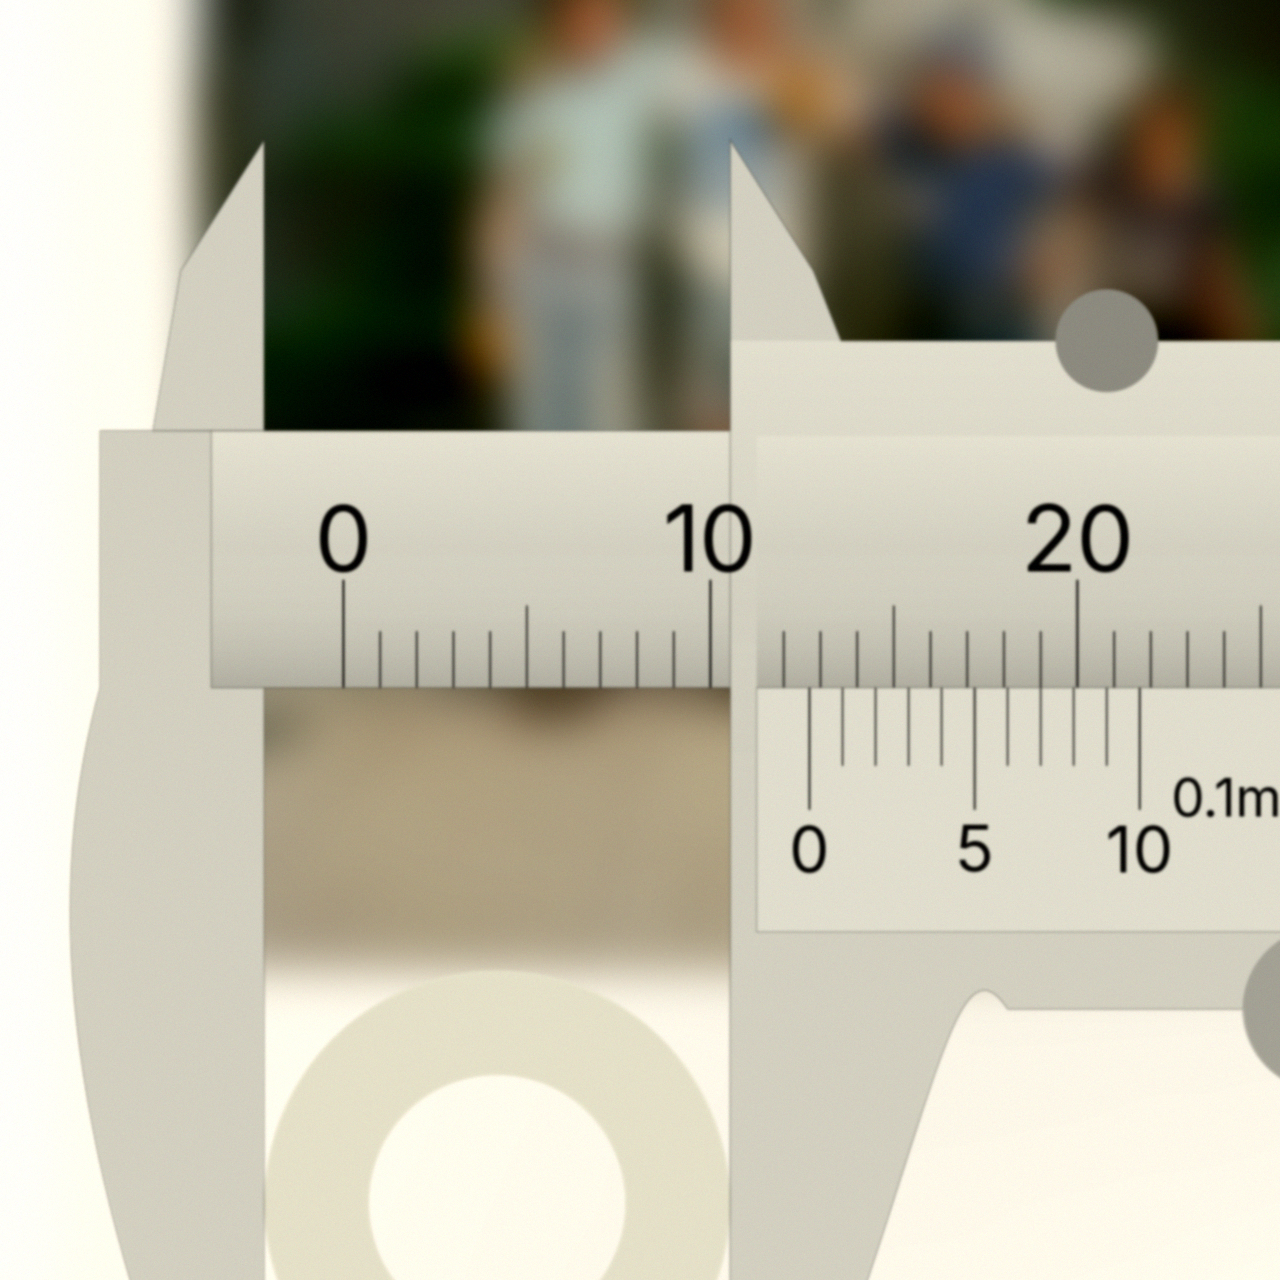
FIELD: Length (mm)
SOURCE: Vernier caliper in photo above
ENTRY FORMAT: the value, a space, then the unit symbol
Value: 12.7 mm
